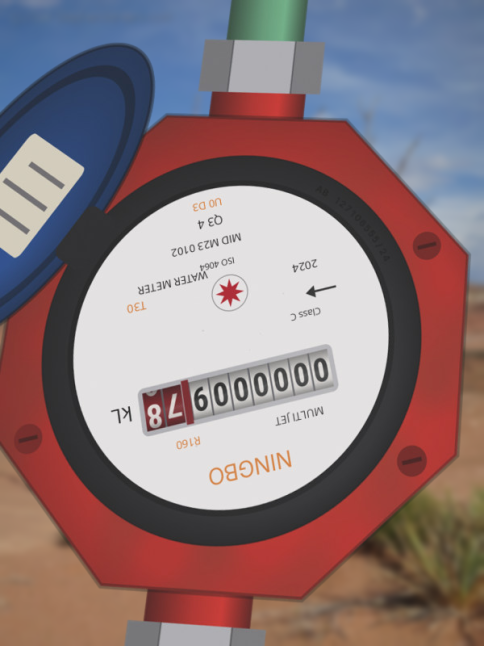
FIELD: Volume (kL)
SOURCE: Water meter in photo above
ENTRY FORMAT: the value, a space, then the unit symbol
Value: 9.78 kL
